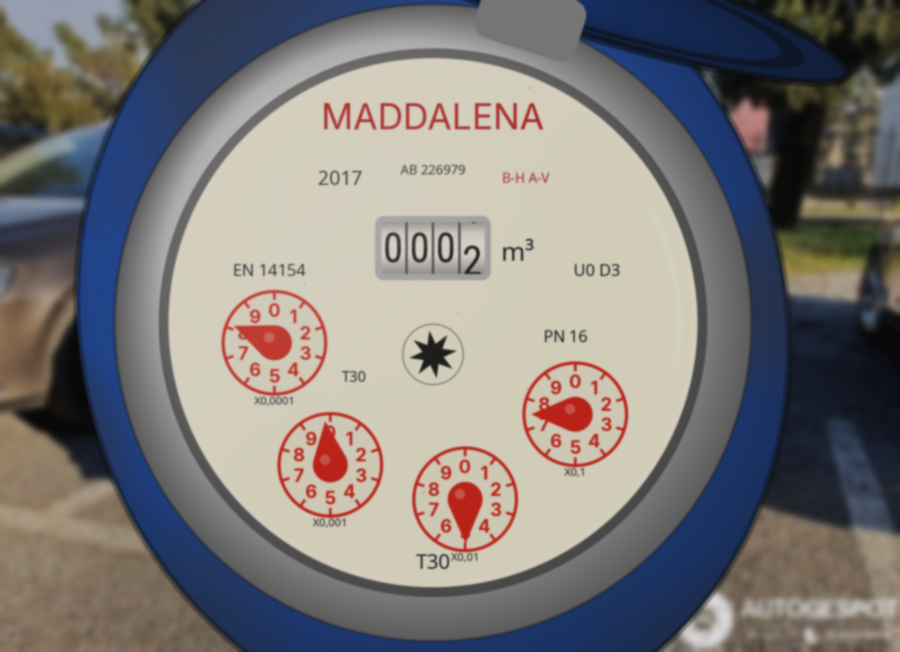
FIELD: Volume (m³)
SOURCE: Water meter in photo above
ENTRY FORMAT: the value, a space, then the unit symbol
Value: 1.7498 m³
